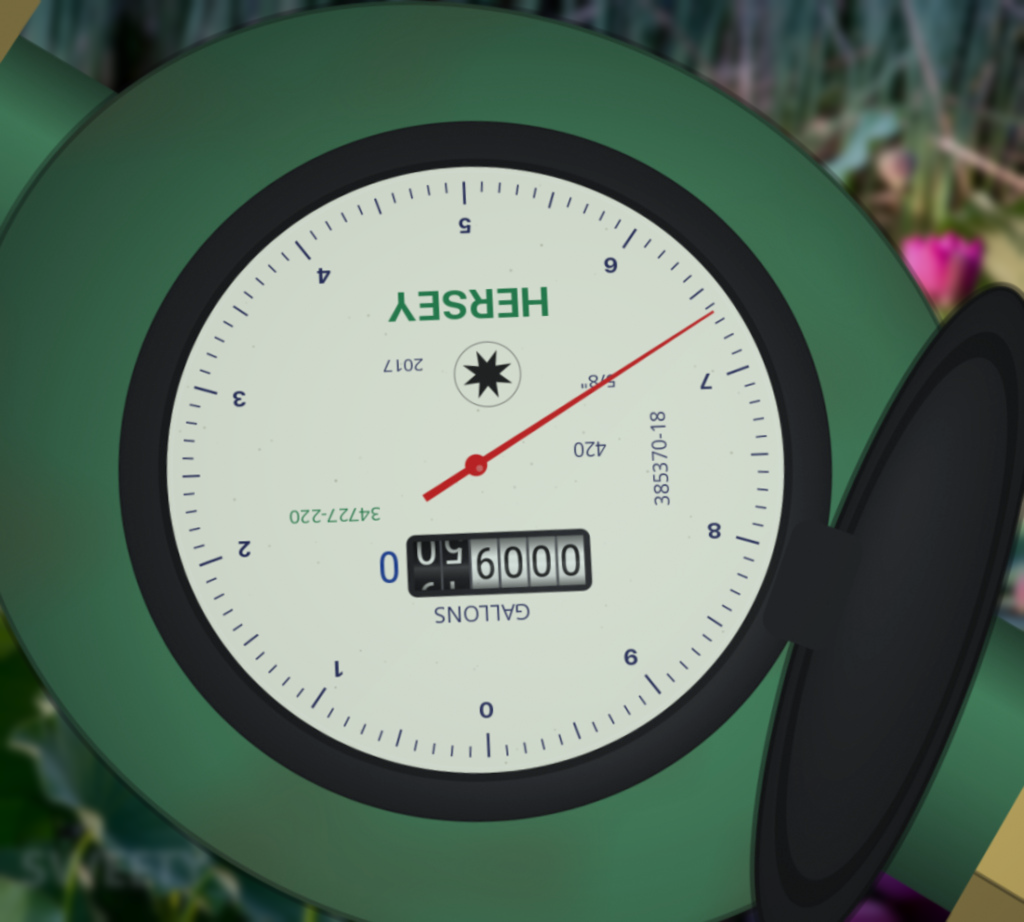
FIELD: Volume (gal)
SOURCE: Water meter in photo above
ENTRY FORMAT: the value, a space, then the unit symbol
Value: 9496.6 gal
